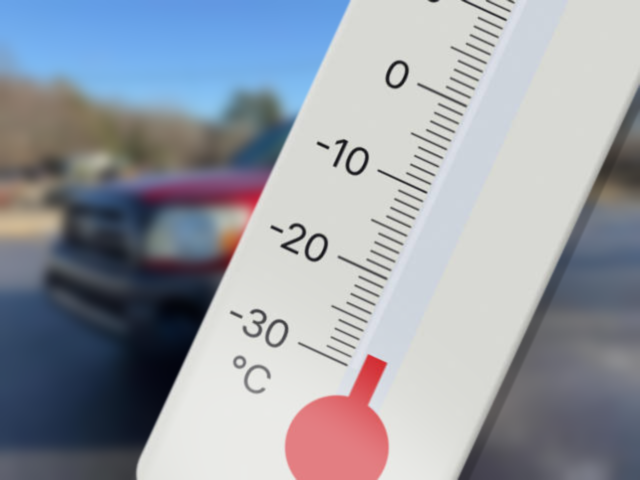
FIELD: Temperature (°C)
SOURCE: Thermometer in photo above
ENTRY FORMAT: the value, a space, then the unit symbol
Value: -28 °C
